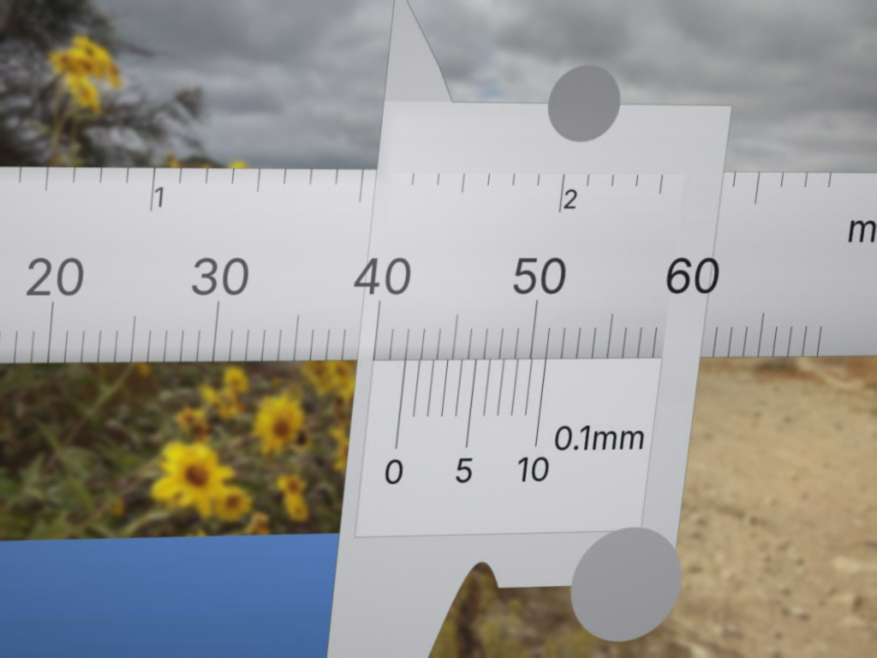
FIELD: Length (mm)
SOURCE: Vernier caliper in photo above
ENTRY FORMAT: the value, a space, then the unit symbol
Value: 42.0 mm
